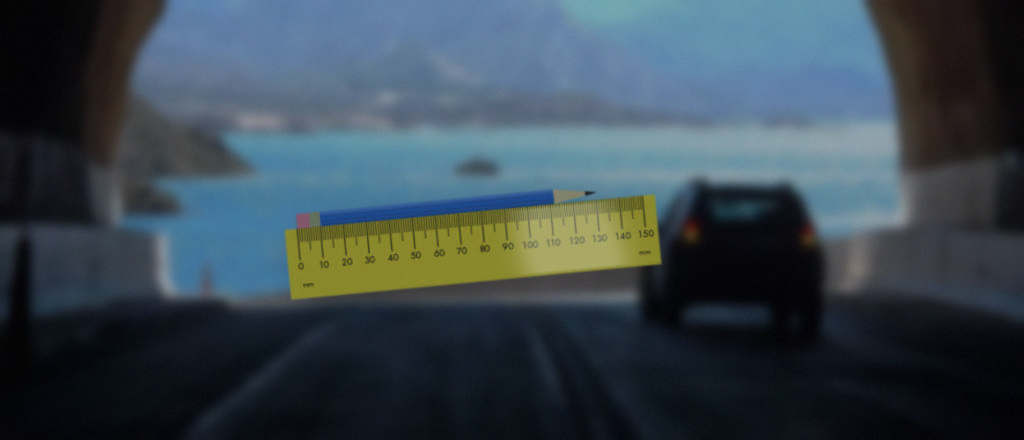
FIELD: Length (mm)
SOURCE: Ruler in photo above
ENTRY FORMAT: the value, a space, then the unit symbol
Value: 130 mm
